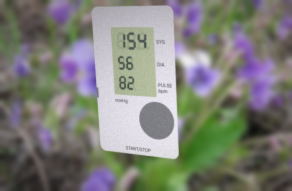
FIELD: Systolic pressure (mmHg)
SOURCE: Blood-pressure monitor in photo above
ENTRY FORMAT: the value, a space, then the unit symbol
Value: 154 mmHg
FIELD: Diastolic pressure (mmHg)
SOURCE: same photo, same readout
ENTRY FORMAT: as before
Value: 56 mmHg
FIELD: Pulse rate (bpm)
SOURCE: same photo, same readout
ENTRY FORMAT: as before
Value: 82 bpm
